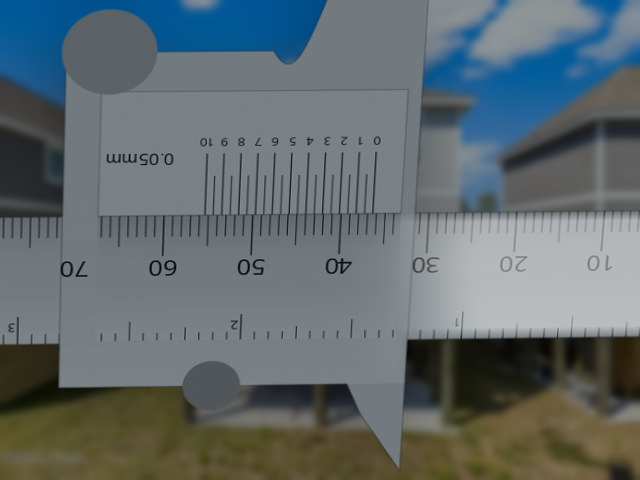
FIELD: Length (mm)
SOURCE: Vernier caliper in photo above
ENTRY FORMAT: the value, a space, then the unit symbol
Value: 36.4 mm
